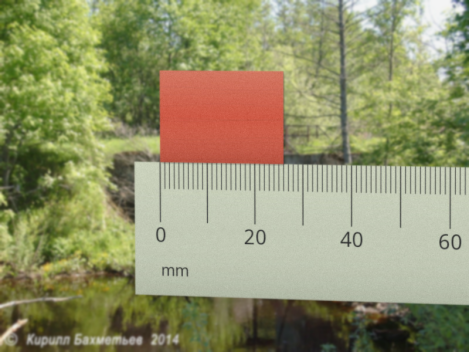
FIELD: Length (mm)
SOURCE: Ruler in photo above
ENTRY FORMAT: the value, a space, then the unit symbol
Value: 26 mm
